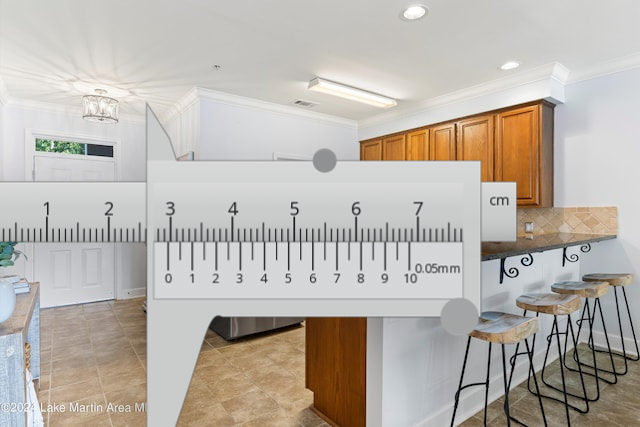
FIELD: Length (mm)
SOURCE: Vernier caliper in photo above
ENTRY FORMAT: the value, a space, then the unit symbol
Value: 29.6 mm
